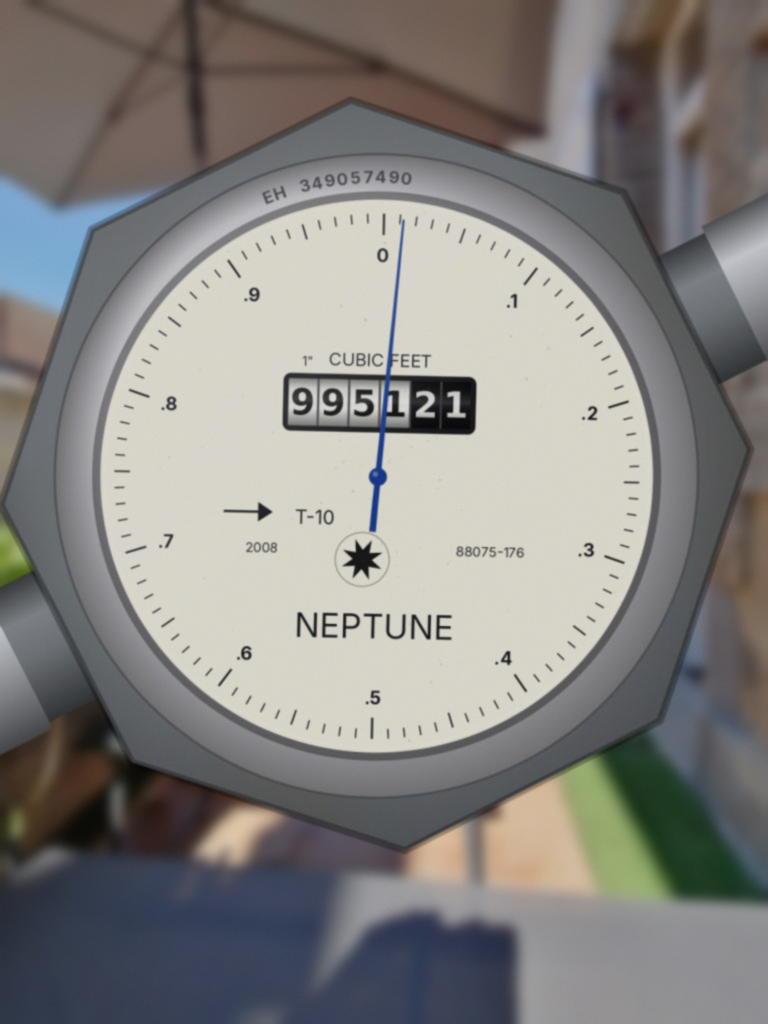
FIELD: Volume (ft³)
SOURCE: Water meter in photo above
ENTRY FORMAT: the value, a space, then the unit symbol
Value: 995121.01 ft³
